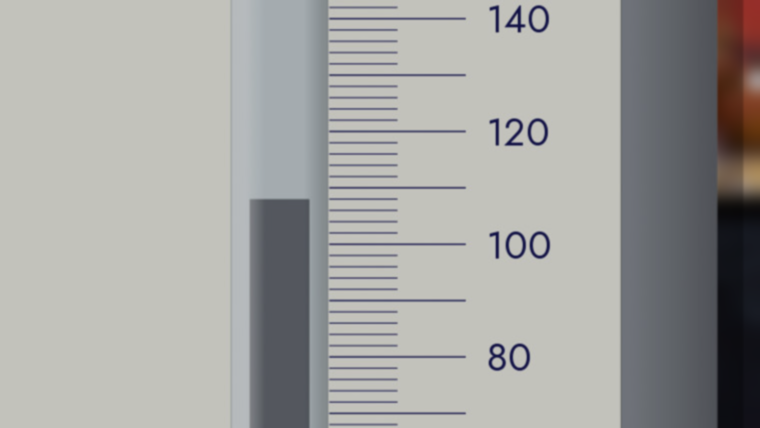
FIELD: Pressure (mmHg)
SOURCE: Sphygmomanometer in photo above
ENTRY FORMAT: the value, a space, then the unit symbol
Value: 108 mmHg
